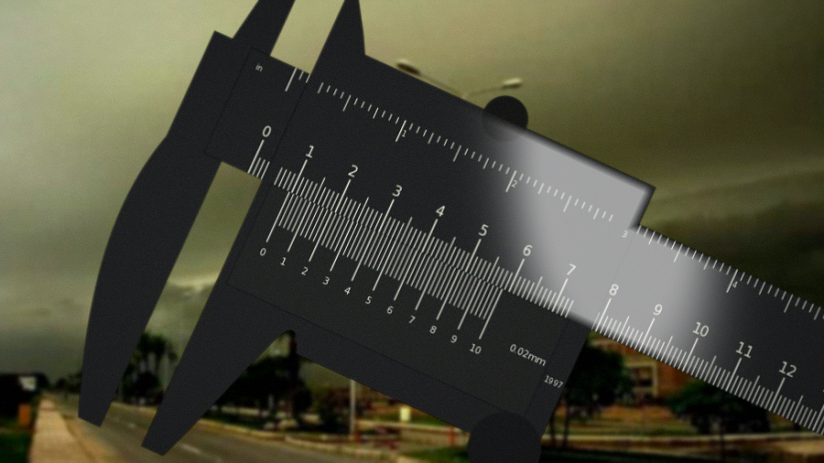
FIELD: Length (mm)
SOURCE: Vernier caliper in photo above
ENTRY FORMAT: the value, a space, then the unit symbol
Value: 9.5 mm
